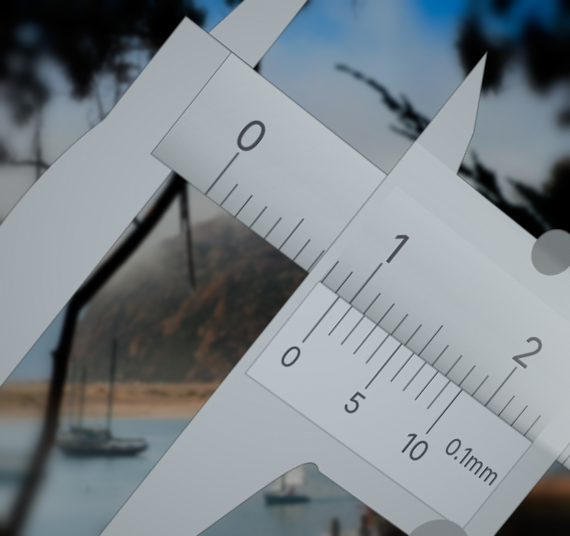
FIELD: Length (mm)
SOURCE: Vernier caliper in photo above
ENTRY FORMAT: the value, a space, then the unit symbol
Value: 9.3 mm
